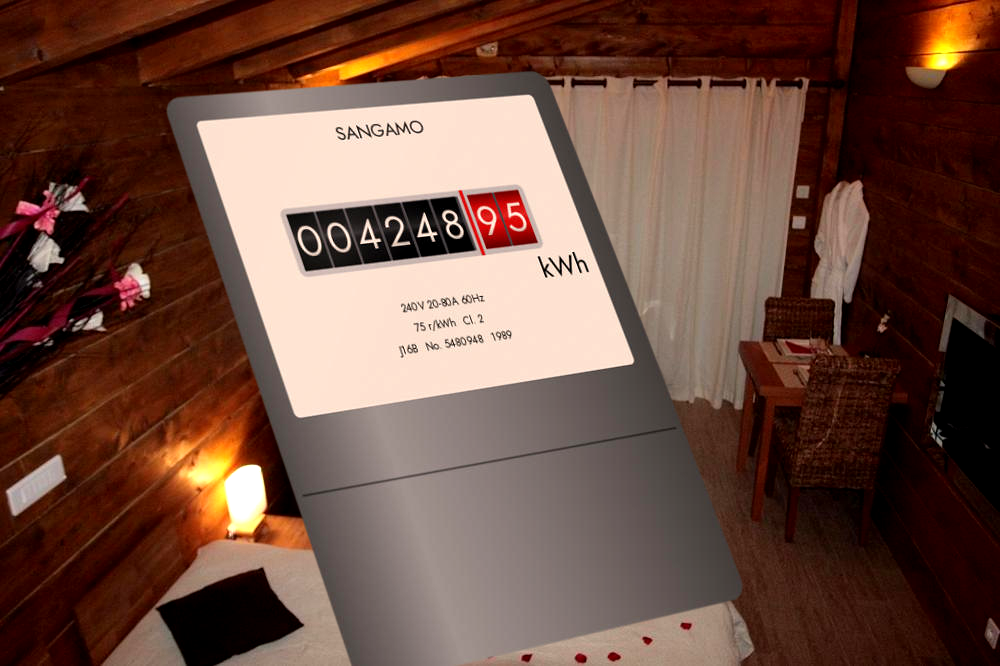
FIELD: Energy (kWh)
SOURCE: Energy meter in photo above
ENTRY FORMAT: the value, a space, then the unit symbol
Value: 4248.95 kWh
